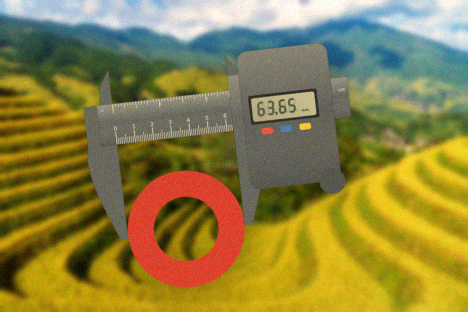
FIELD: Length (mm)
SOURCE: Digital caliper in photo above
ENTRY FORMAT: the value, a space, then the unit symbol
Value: 63.65 mm
